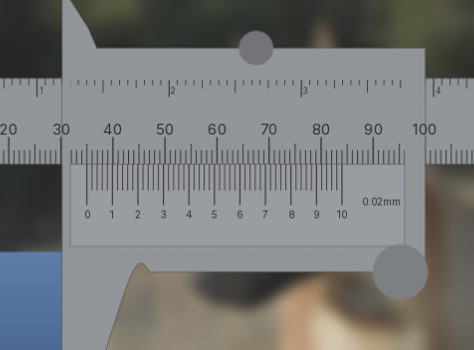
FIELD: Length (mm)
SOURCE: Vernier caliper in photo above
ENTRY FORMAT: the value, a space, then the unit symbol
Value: 35.0 mm
